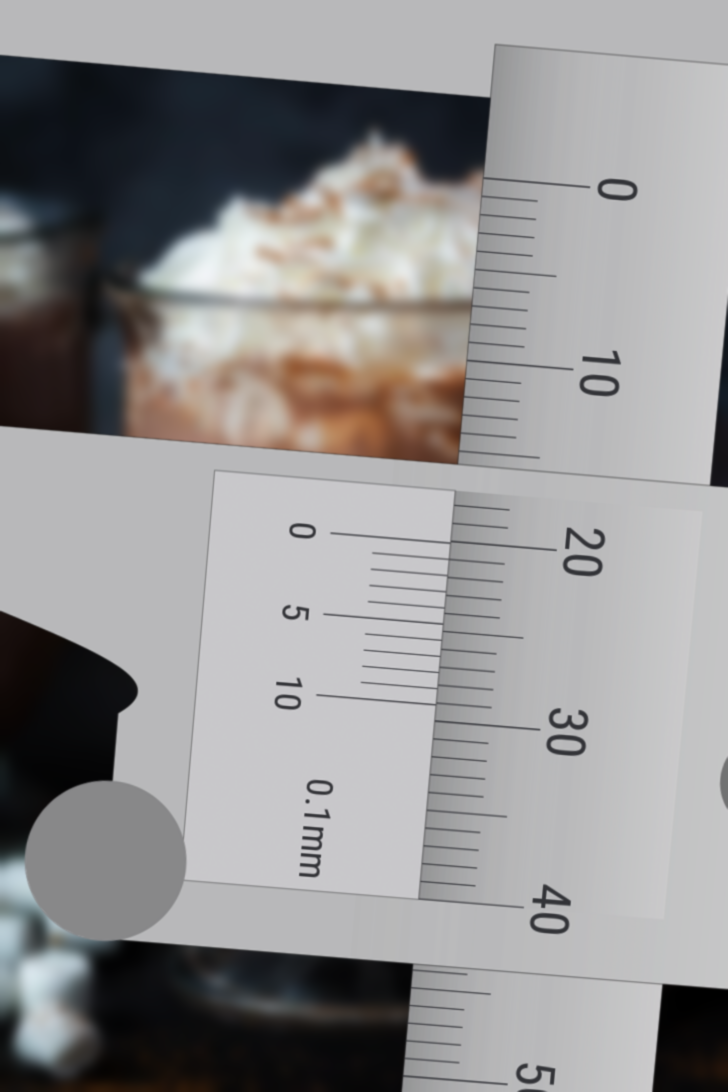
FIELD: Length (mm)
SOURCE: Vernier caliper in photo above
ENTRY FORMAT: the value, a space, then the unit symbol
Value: 20.1 mm
